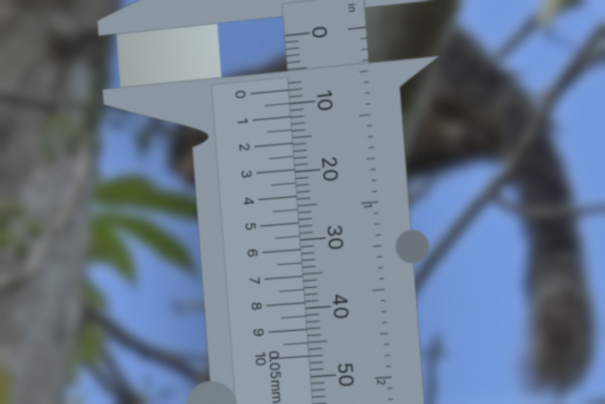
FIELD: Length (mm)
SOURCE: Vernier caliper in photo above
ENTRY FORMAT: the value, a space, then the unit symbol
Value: 8.0 mm
